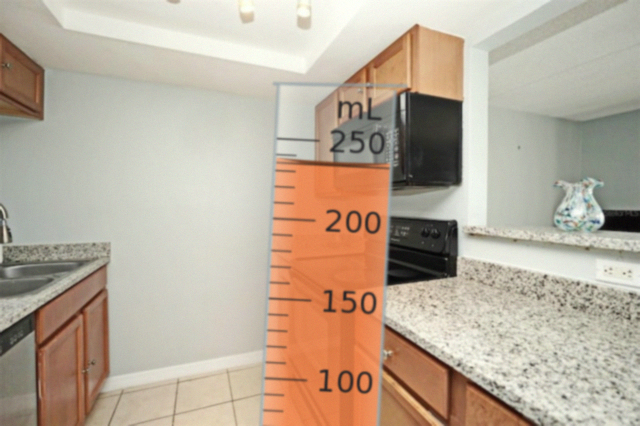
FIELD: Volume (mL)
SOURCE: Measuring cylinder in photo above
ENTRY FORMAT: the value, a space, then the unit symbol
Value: 235 mL
